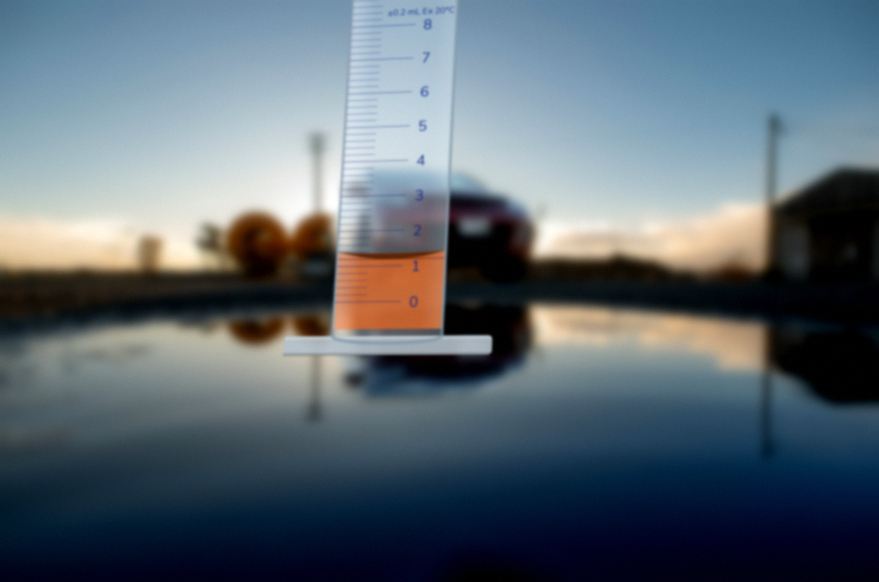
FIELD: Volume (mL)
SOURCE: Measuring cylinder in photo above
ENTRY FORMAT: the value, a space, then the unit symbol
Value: 1.2 mL
